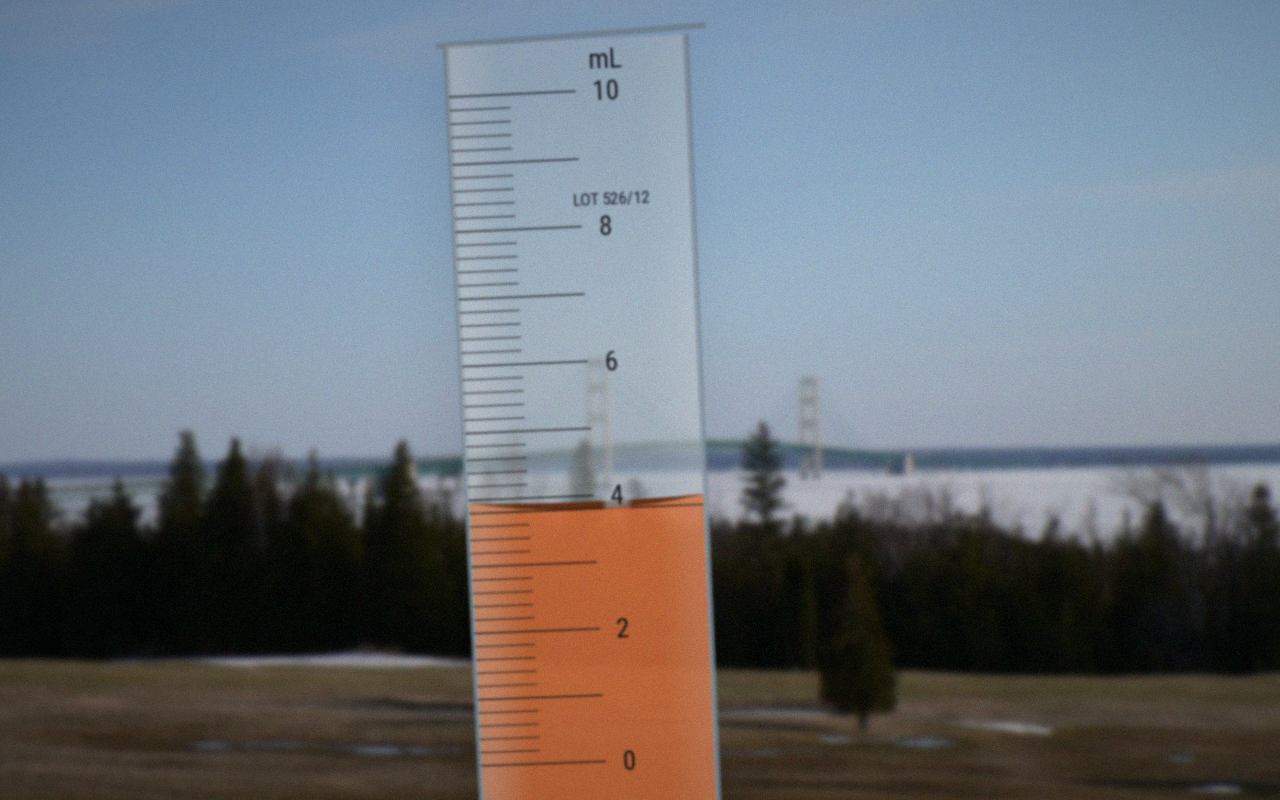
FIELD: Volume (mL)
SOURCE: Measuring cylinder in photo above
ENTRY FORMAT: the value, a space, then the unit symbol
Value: 3.8 mL
